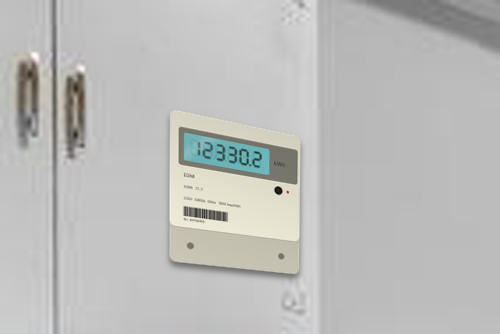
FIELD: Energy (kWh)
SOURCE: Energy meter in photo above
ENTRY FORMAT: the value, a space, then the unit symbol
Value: 12330.2 kWh
